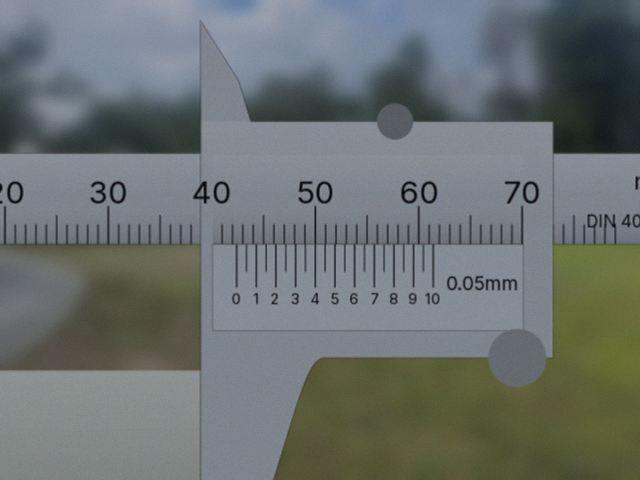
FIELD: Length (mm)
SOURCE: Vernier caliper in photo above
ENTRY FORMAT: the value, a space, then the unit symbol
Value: 42.4 mm
